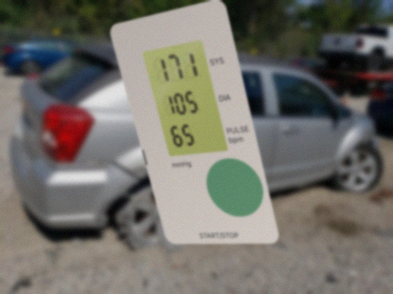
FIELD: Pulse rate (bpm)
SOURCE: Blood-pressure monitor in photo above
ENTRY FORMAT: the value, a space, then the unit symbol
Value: 65 bpm
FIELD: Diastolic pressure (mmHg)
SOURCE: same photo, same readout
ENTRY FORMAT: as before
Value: 105 mmHg
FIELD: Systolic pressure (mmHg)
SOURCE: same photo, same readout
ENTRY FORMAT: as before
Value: 171 mmHg
